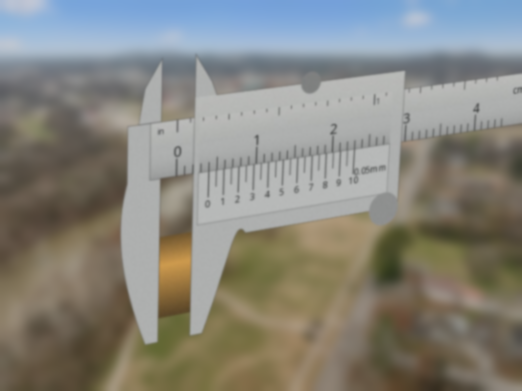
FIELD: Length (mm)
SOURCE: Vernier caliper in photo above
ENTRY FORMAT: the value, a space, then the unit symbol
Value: 4.0 mm
